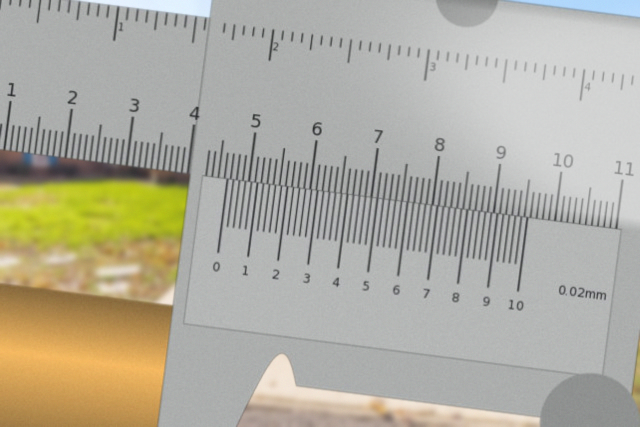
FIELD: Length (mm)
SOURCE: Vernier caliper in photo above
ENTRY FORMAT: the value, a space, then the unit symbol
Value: 46.5 mm
